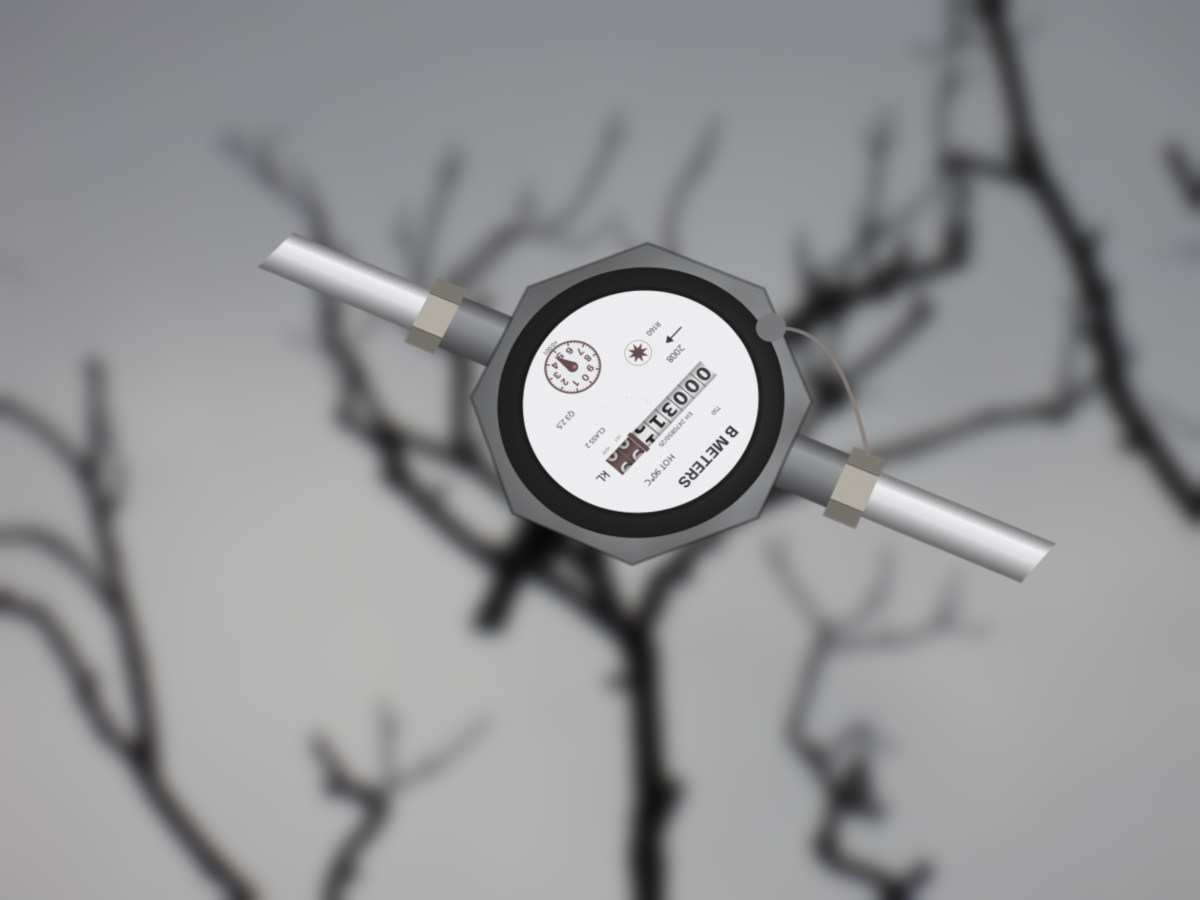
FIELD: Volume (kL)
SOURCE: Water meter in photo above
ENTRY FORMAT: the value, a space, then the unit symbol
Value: 311.994 kL
